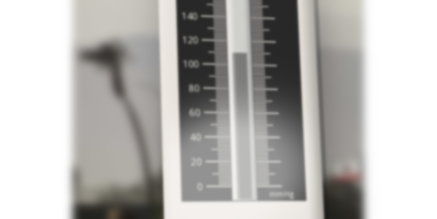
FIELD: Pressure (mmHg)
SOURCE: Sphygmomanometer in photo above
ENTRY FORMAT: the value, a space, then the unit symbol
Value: 110 mmHg
